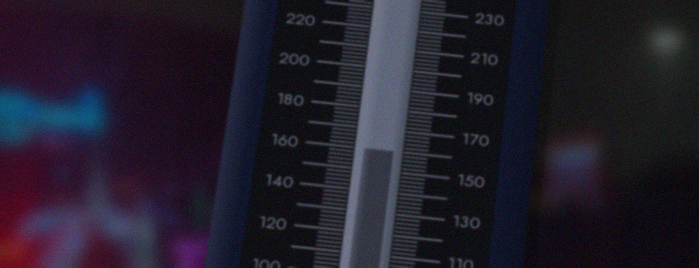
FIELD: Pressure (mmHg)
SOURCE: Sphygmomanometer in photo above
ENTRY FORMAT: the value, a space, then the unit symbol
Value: 160 mmHg
